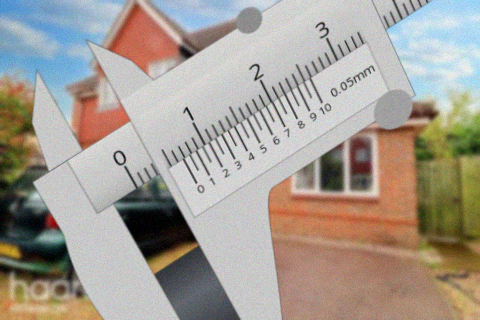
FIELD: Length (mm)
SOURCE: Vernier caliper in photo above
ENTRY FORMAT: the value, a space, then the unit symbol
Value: 6.8 mm
